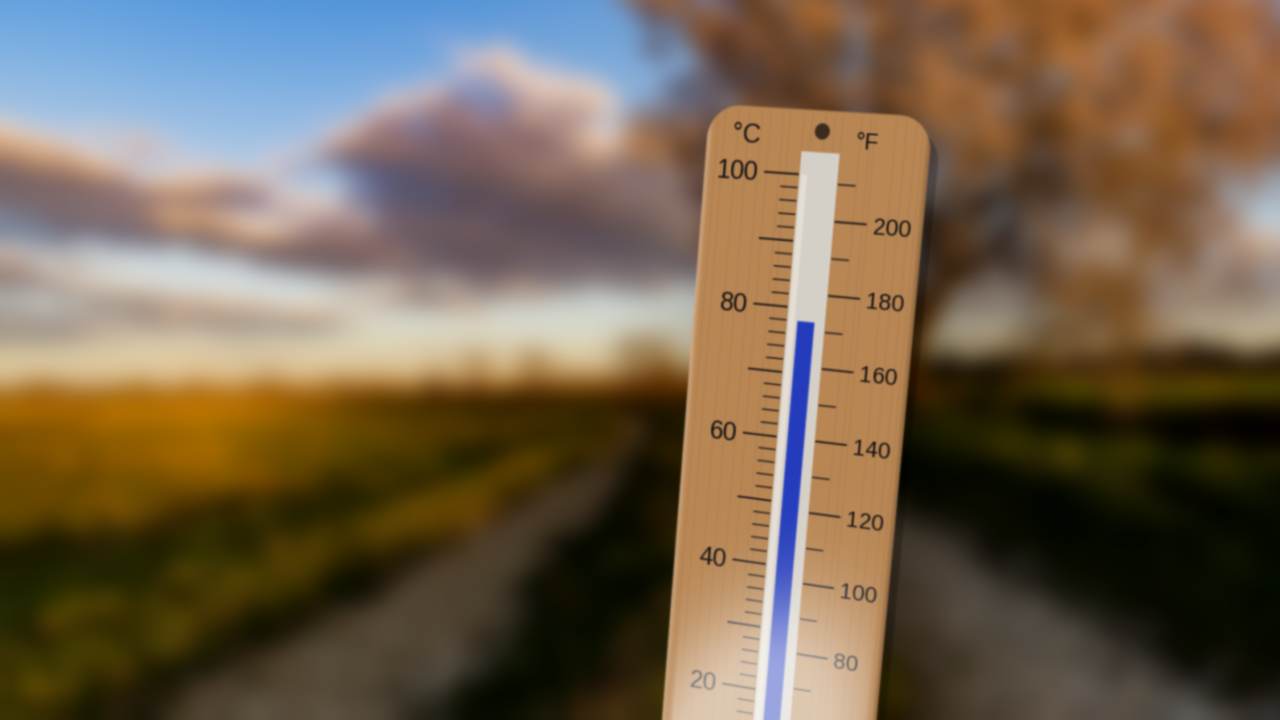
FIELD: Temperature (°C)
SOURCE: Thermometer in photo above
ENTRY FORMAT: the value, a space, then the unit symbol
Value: 78 °C
